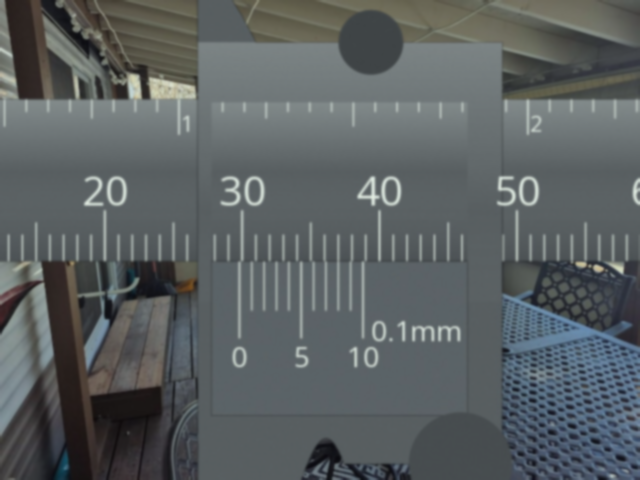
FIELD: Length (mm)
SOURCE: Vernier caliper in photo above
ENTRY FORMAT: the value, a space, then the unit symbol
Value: 29.8 mm
